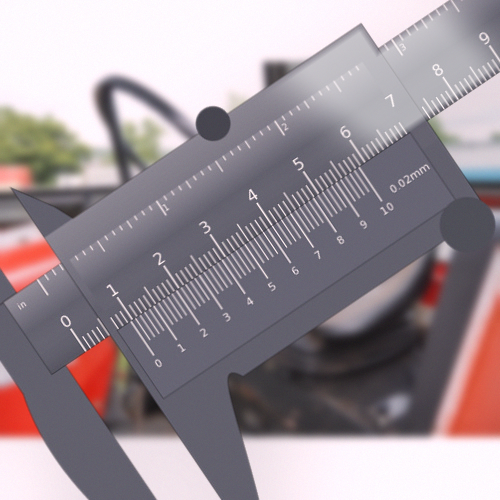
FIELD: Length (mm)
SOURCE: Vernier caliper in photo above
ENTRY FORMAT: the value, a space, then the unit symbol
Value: 9.6 mm
